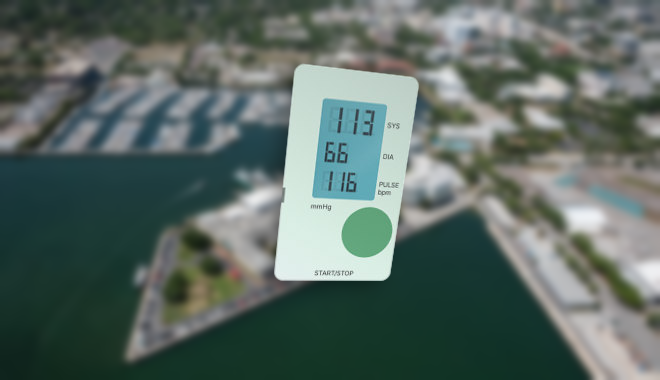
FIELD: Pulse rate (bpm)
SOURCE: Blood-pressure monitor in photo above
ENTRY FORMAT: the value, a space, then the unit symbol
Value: 116 bpm
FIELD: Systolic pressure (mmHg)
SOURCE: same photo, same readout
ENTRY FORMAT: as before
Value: 113 mmHg
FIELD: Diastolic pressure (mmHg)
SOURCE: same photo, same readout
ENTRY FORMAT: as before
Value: 66 mmHg
